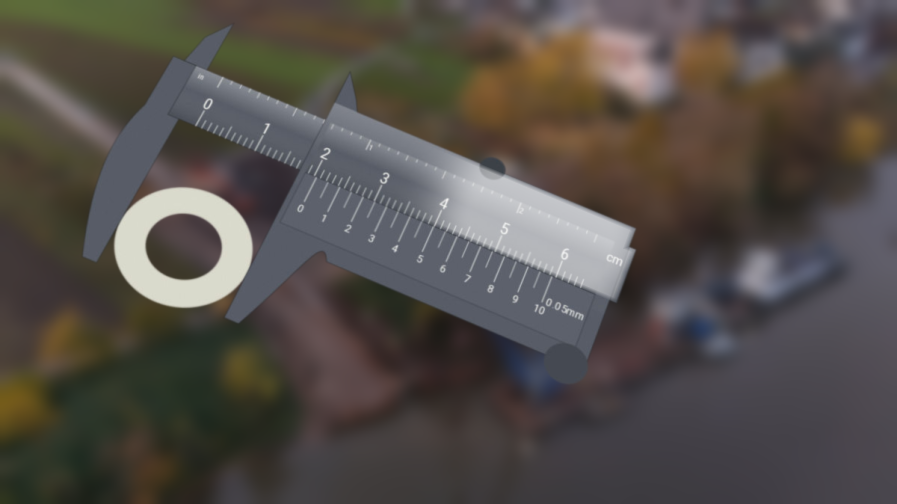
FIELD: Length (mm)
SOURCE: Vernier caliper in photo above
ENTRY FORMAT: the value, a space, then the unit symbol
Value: 20.4 mm
